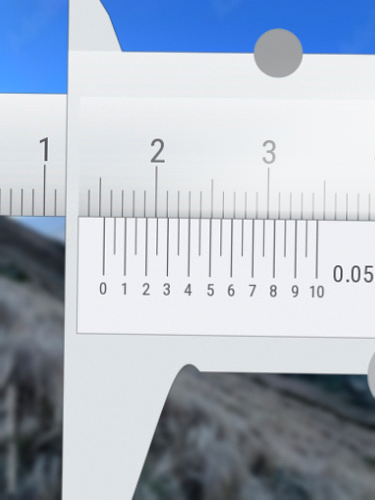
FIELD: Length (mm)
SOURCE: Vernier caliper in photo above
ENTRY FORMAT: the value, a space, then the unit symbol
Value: 15.4 mm
